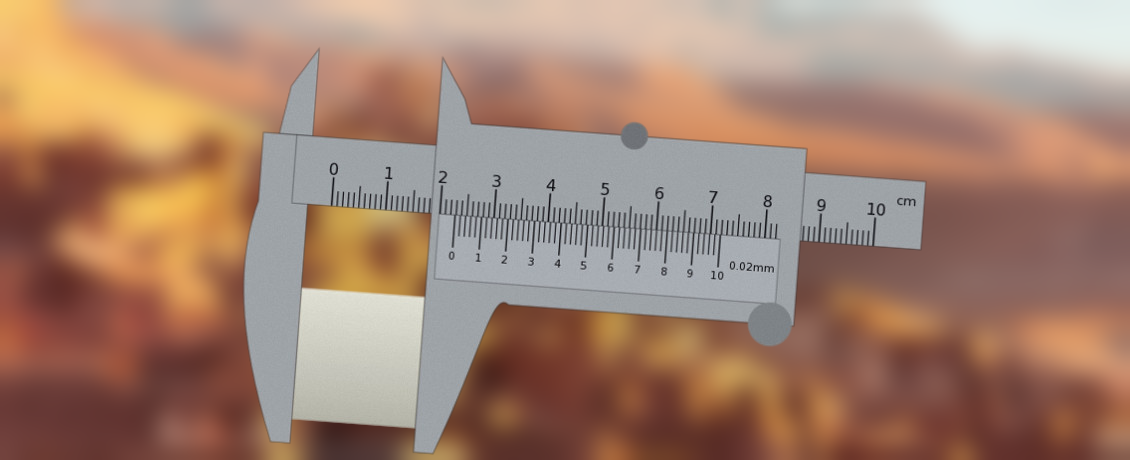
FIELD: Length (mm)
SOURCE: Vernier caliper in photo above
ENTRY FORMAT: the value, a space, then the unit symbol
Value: 22.8 mm
